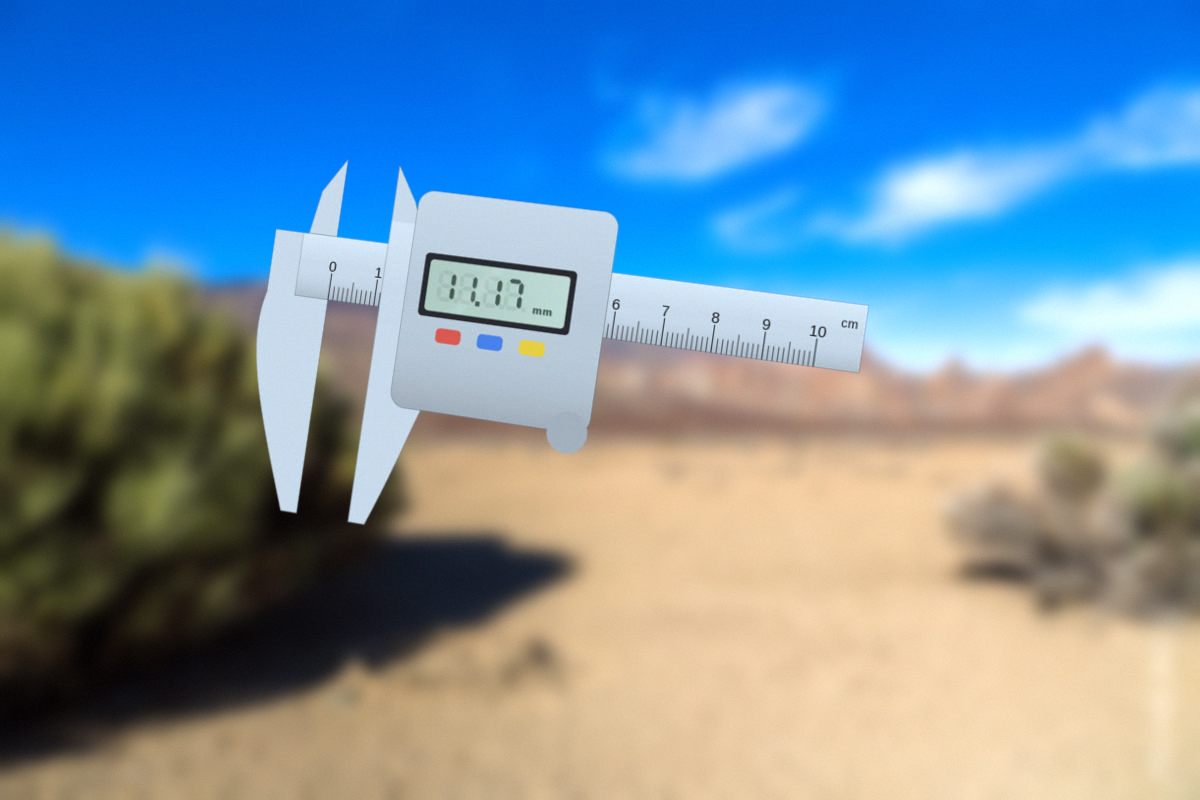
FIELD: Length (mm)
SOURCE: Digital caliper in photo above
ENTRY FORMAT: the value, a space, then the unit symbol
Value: 11.17 mm
